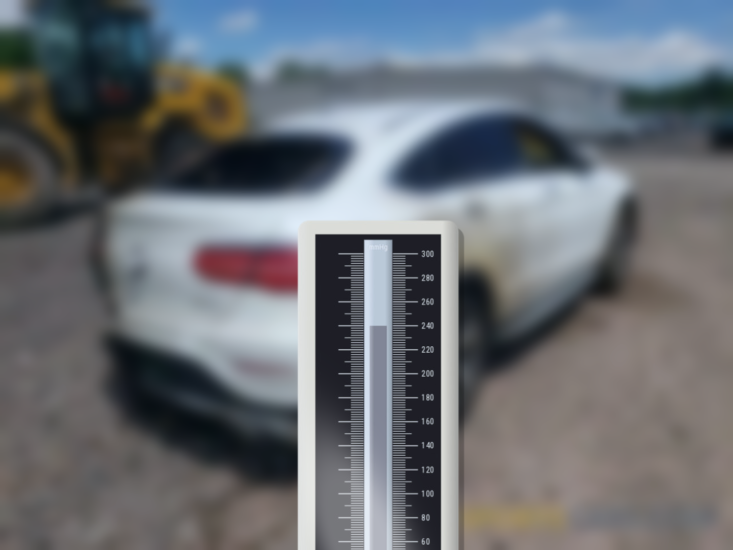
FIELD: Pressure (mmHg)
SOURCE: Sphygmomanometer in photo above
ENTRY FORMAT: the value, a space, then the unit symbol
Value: 240 mmHg
